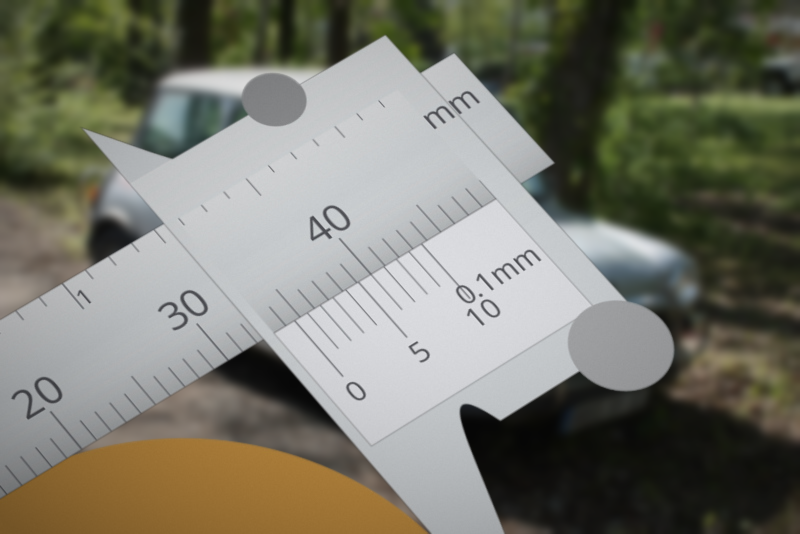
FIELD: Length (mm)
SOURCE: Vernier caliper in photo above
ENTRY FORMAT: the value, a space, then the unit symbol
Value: 34.6 mm
